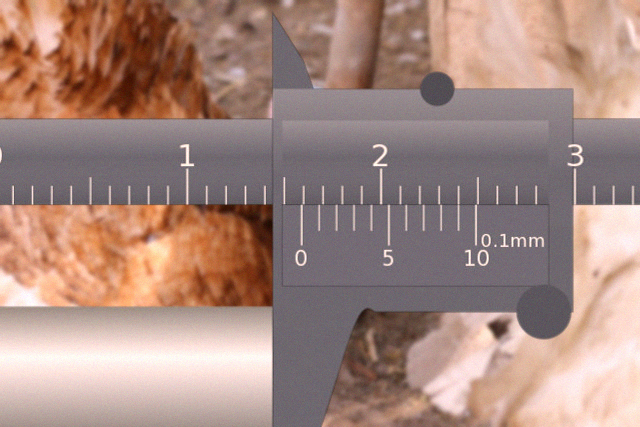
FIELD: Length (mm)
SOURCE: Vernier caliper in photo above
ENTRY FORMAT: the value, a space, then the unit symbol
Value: 15.9 mm
